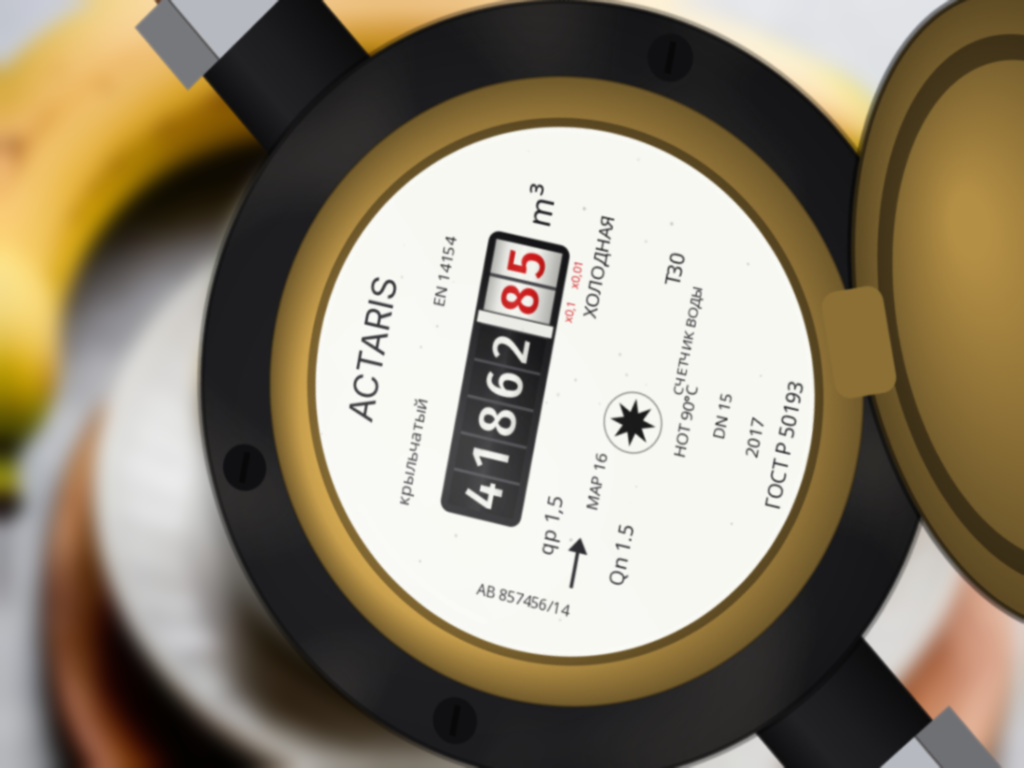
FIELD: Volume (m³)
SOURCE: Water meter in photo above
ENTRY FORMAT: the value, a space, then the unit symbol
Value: 41862.85 m³
